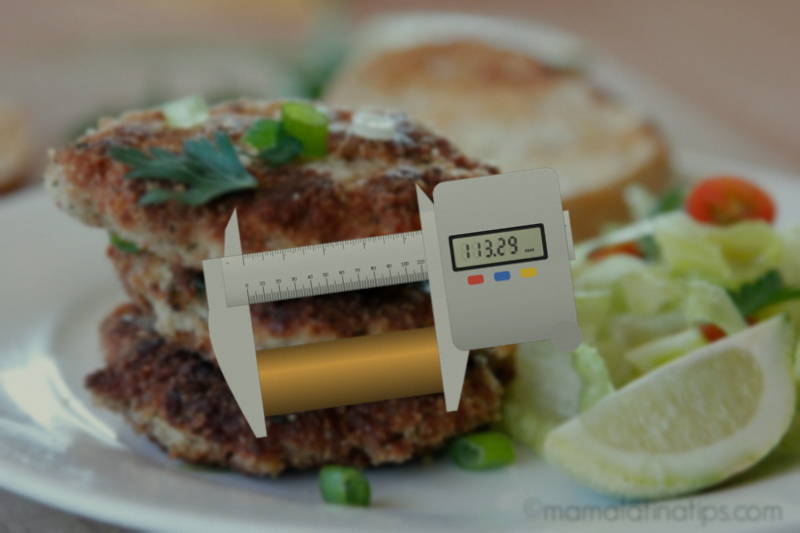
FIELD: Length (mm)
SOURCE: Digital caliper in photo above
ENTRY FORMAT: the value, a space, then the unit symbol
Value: 113.29 mm
